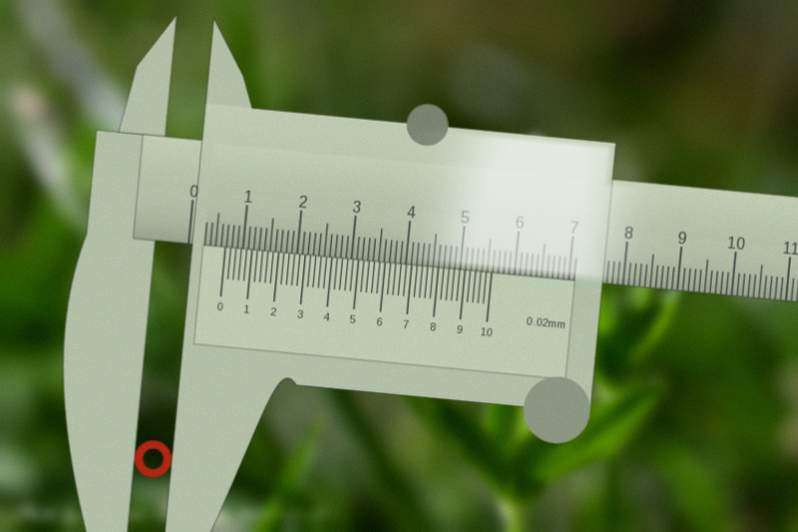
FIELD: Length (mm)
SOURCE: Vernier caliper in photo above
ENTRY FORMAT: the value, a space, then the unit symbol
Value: 6.8 mm
